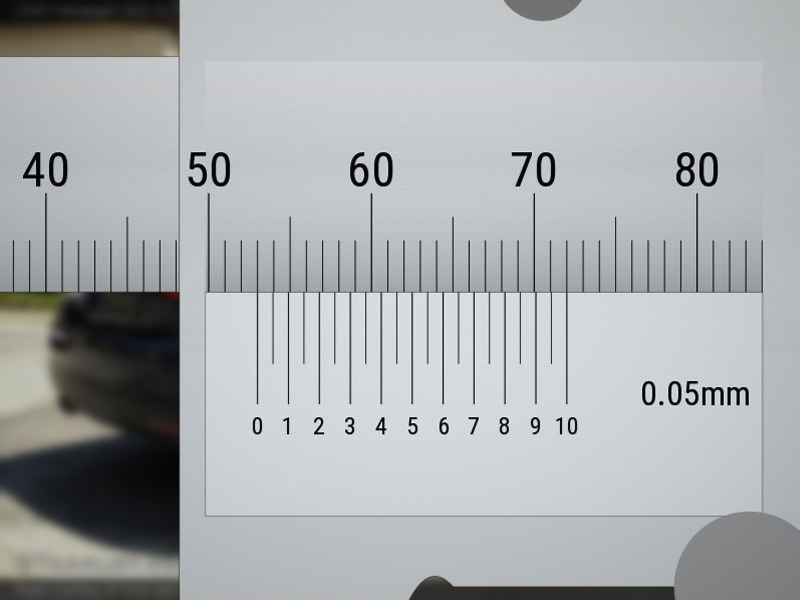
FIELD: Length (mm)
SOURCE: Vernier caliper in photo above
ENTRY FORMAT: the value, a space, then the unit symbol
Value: 53.0 mm
